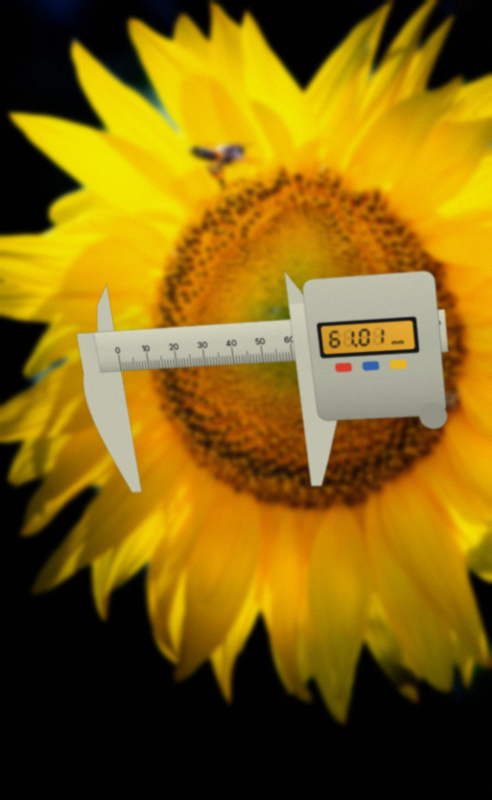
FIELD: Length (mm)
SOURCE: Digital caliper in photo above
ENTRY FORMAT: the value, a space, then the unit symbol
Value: 61.01 mm
